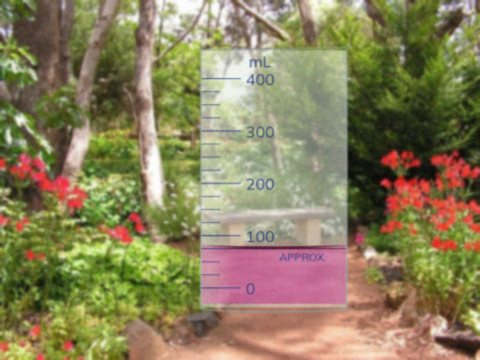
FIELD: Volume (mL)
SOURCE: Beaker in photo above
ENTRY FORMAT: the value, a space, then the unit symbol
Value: 75 mL
